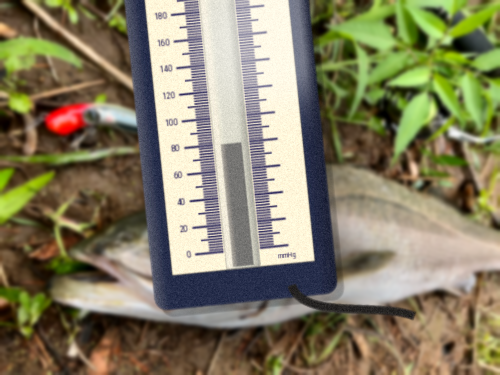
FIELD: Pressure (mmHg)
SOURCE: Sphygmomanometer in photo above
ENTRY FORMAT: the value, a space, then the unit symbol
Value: 80 mmHg
